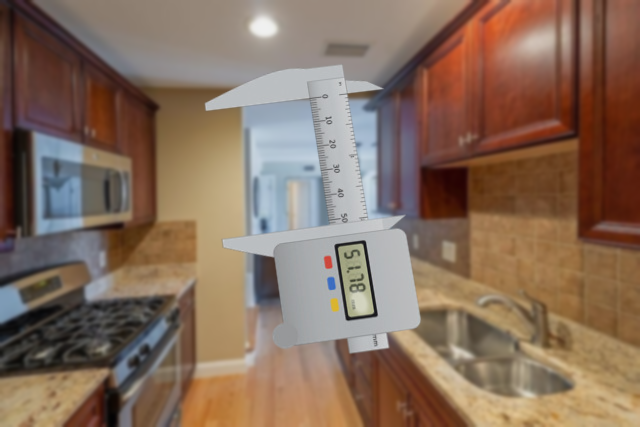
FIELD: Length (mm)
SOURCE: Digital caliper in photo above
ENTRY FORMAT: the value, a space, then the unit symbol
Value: 51.78 mm
